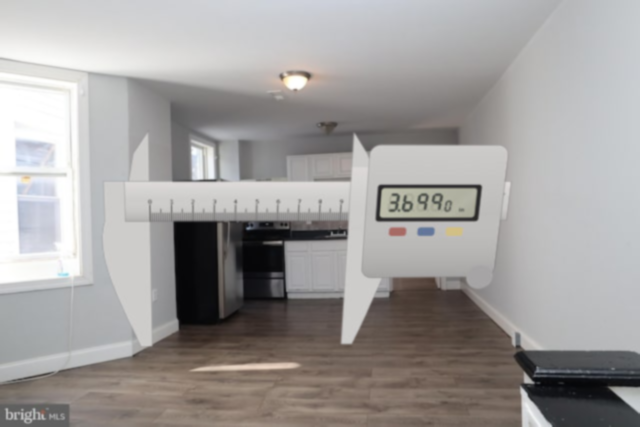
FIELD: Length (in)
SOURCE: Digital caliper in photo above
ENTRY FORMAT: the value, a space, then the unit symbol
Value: 3.6990 in
